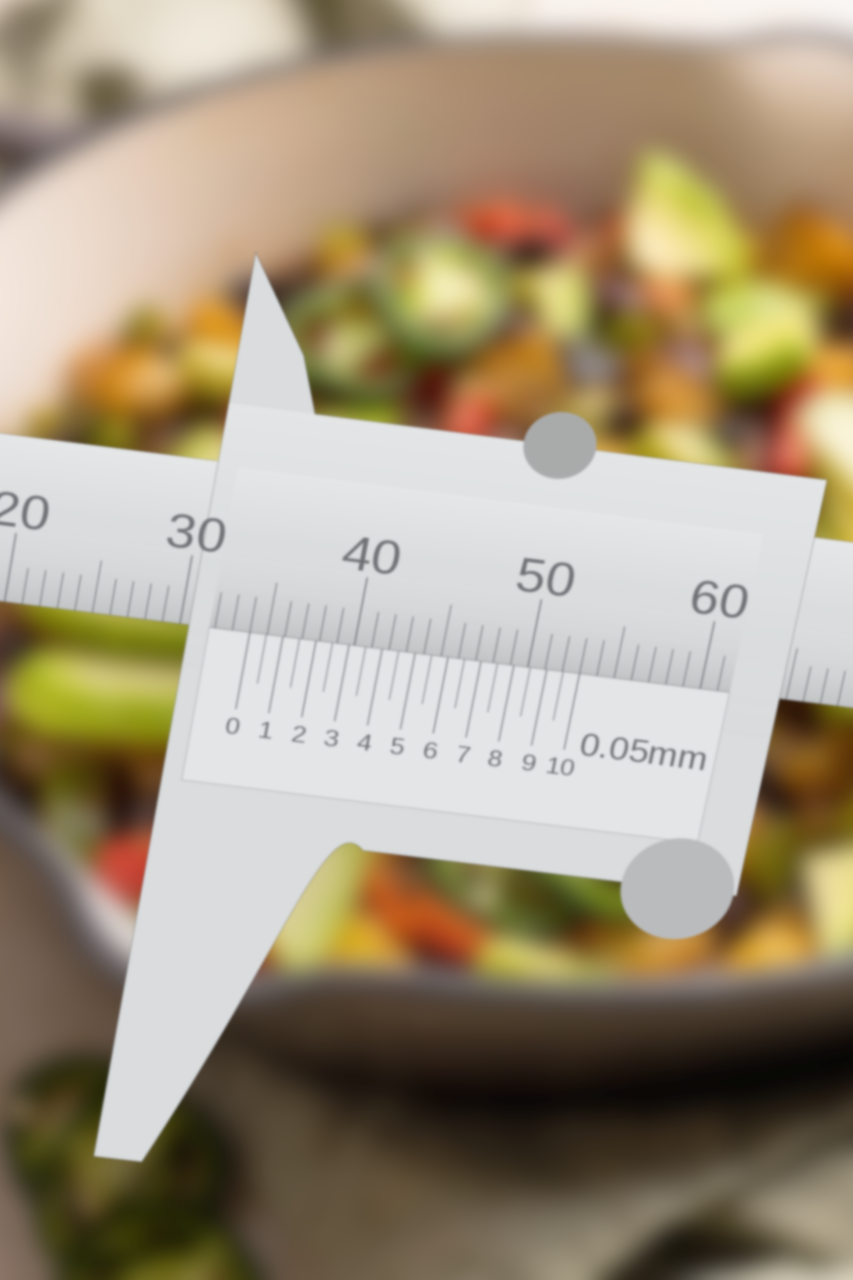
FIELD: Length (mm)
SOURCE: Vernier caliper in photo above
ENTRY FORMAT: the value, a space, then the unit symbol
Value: 34.0 mm
